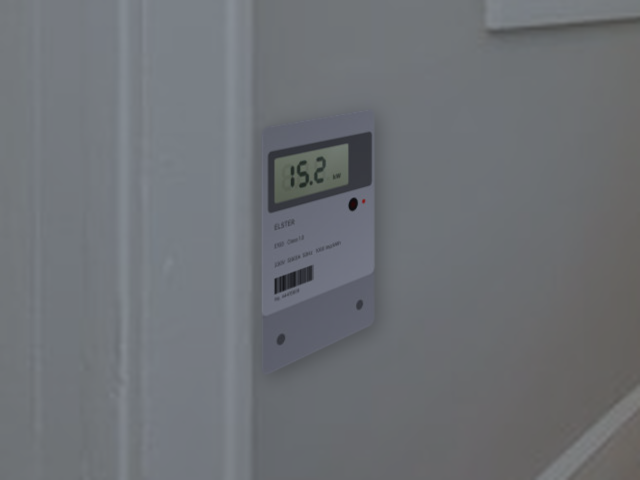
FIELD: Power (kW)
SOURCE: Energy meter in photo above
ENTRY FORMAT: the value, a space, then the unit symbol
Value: 15.2 kW
